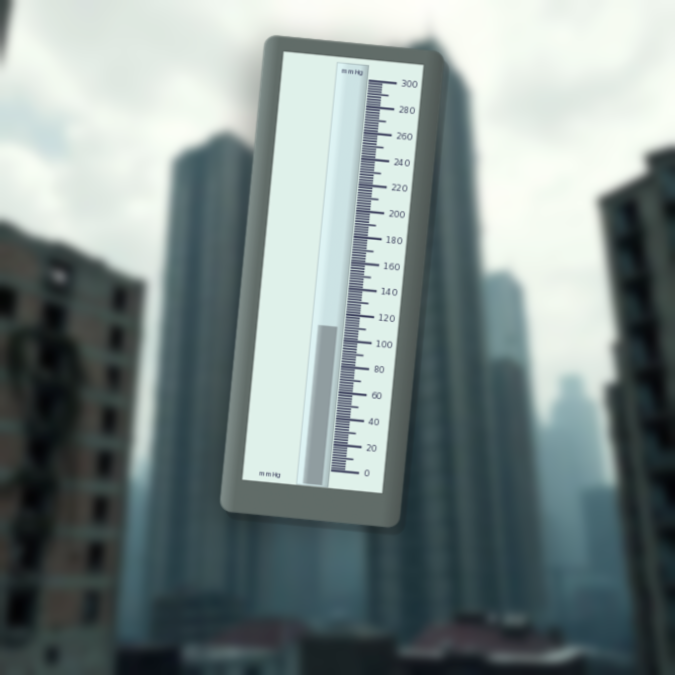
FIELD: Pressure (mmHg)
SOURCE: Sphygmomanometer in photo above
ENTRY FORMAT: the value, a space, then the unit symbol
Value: 110 mmHg
